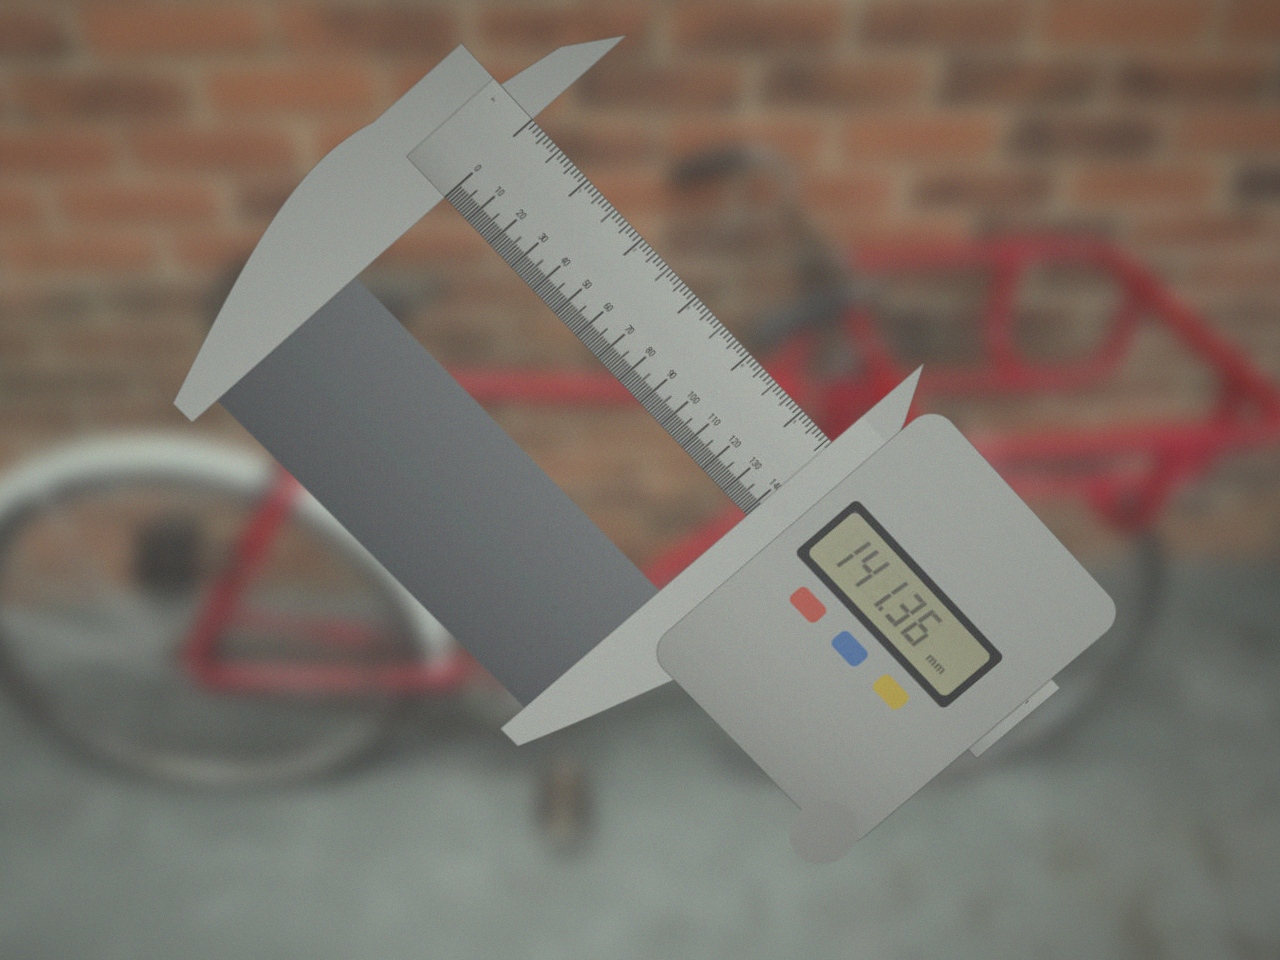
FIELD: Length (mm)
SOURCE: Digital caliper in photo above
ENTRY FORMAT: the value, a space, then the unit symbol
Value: 141.36 mm
